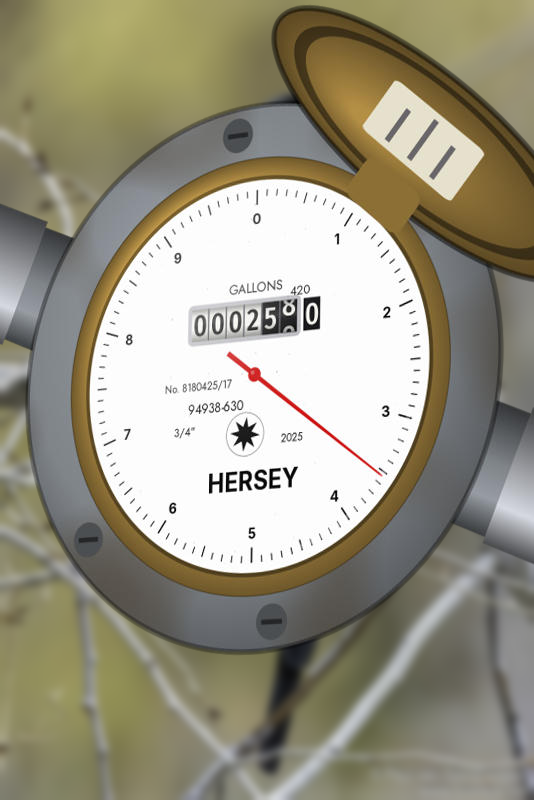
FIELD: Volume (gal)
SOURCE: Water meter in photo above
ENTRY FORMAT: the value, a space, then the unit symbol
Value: 2583.5 gal
